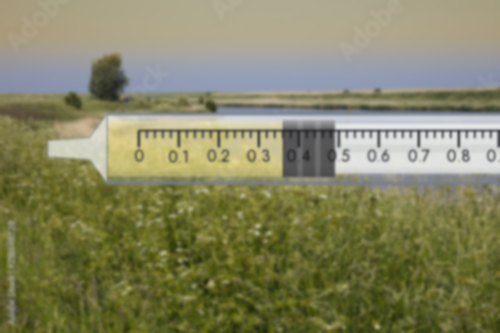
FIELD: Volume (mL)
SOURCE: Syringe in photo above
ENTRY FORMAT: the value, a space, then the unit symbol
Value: 0.36 mL
